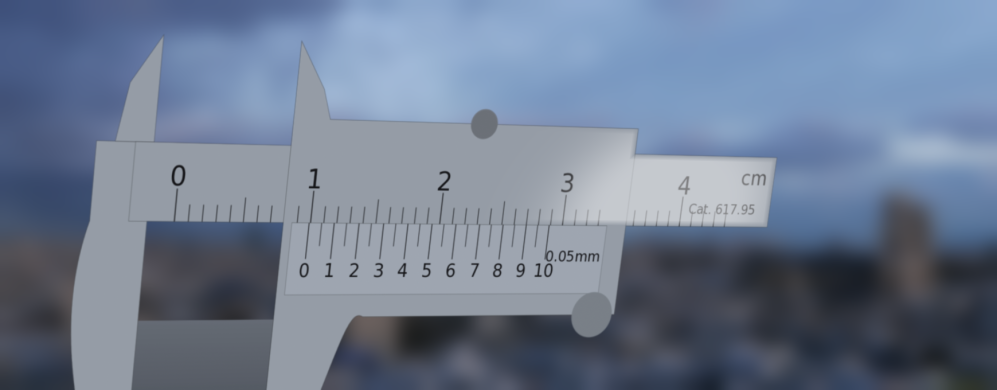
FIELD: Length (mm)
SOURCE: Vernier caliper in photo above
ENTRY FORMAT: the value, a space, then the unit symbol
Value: 9.9 mm
